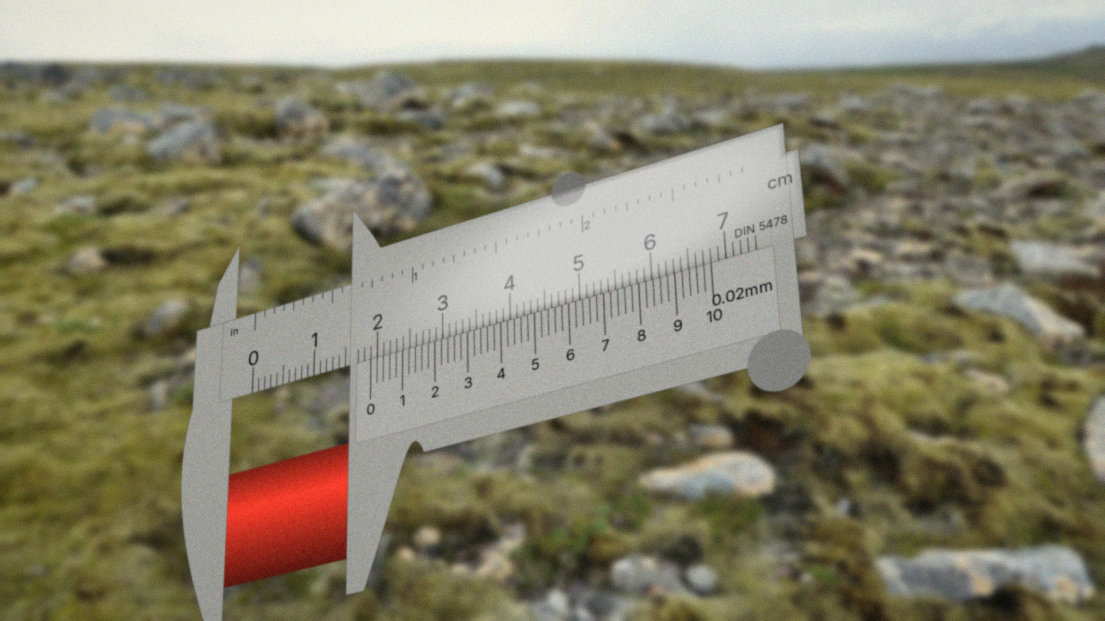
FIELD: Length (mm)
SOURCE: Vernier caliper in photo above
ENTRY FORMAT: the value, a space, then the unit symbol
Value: 19.0 mm
